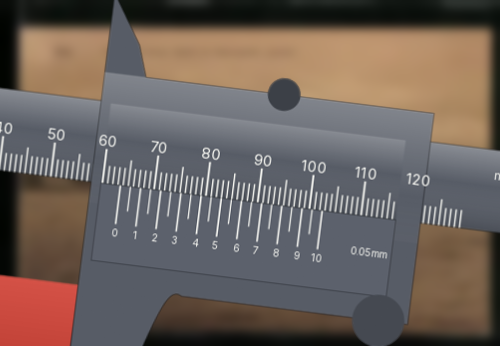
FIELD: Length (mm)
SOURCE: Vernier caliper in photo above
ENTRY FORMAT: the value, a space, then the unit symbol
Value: 63.5 mm
